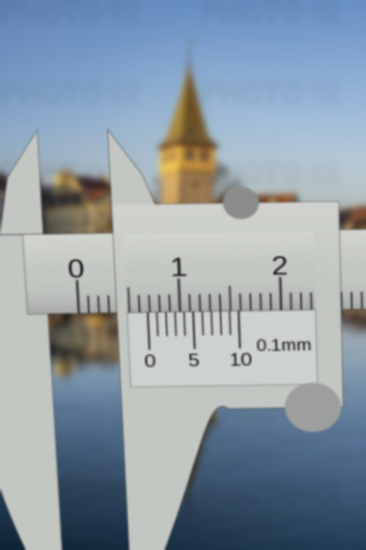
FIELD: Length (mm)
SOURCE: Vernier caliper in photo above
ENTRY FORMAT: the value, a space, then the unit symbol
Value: 6.8 mm
